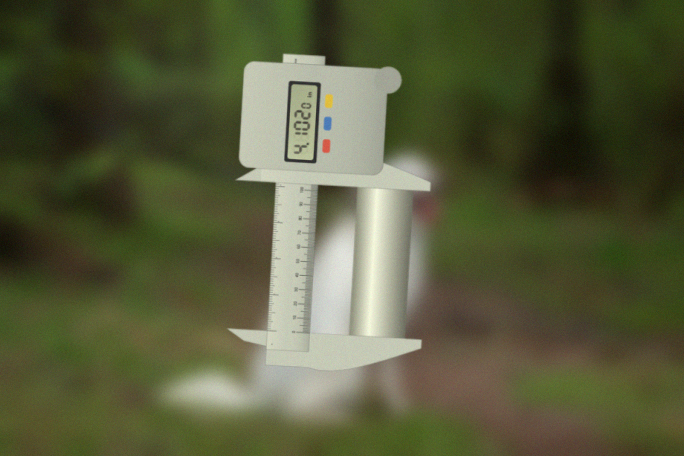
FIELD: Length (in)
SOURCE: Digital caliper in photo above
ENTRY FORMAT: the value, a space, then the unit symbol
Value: 4.1020 in
